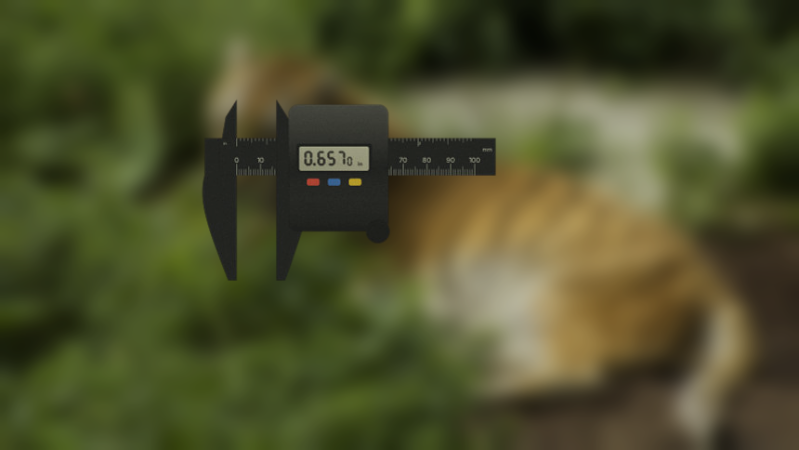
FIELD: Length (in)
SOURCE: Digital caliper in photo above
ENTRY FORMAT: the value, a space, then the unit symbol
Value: 0.6570 in
